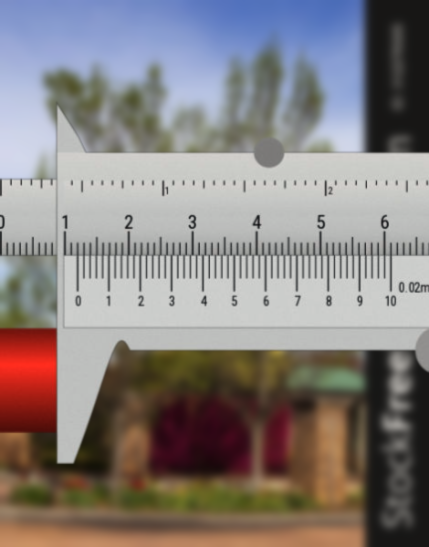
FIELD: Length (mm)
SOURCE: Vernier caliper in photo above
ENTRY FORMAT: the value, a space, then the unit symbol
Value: 12.0 mm
